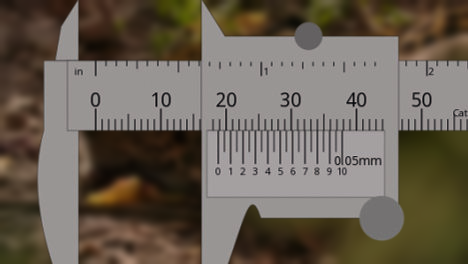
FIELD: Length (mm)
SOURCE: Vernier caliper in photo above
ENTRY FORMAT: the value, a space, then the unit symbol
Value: 18.8 mm
